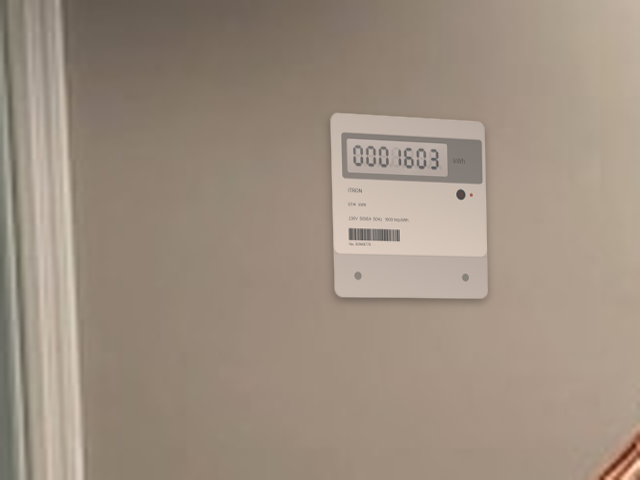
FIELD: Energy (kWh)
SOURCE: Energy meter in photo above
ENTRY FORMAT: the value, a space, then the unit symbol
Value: 1603 kWh
